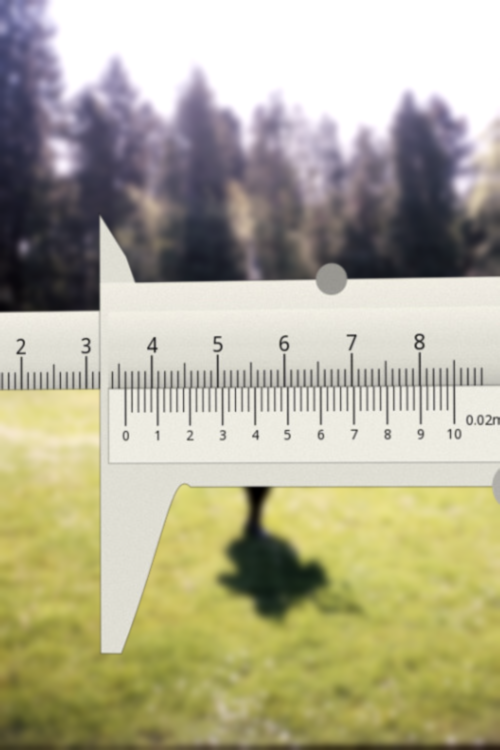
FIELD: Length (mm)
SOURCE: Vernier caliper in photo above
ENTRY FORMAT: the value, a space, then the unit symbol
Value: 36.0 mm
